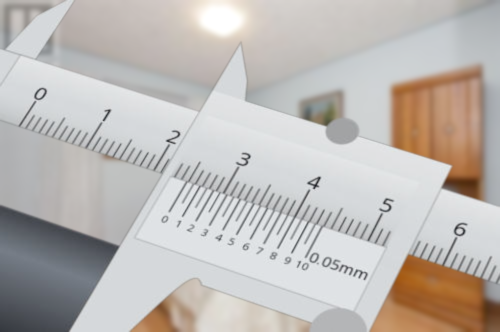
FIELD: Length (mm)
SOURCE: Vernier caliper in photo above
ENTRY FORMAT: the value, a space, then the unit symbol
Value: 24.8 mm
